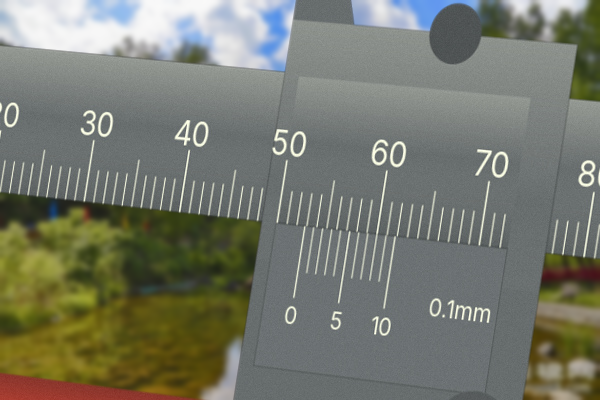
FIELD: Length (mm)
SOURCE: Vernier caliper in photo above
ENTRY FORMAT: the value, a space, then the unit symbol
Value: 52.8 mm
